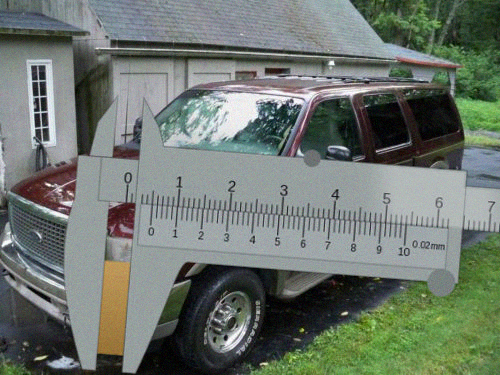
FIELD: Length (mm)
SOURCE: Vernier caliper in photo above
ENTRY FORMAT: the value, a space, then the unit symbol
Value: 5.0 mm
